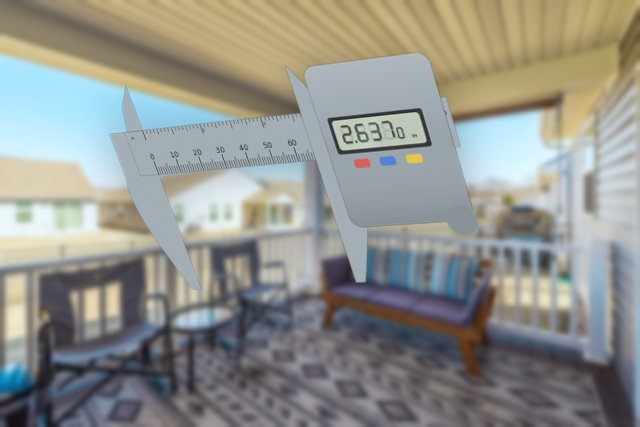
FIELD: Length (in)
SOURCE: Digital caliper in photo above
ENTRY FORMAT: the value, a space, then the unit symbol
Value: 2.6370 in
